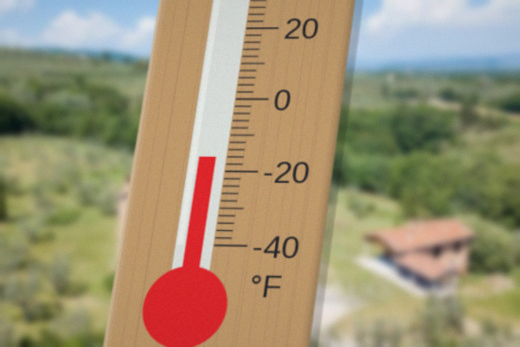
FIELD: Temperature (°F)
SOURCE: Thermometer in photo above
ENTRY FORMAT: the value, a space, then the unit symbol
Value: -16 °F
